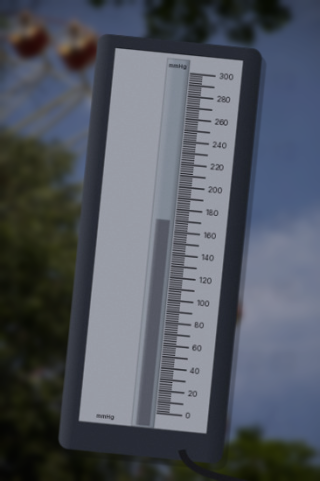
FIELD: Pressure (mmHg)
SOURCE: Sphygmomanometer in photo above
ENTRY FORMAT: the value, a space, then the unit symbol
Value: 170 mmHg
